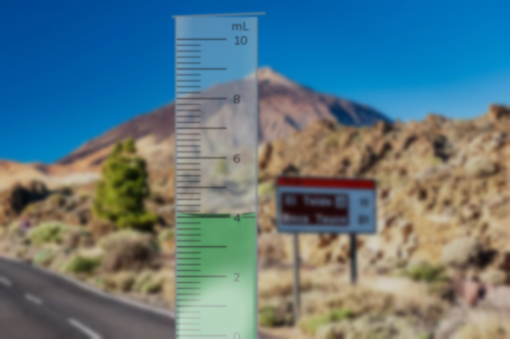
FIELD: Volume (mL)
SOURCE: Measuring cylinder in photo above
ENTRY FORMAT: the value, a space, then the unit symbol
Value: 4 mL
